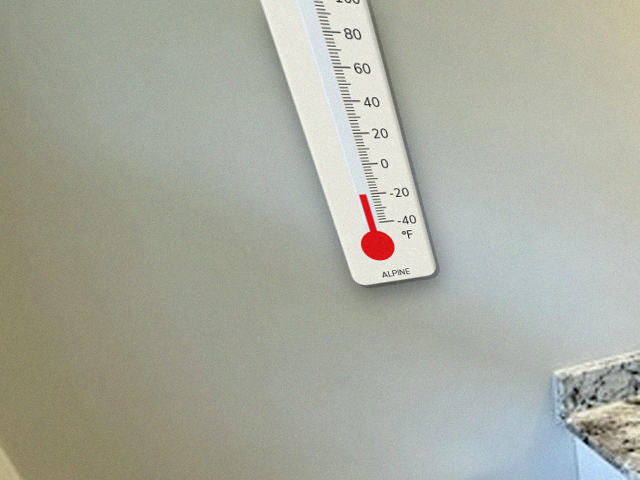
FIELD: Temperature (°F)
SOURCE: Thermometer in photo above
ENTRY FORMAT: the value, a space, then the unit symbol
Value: -20 °F
